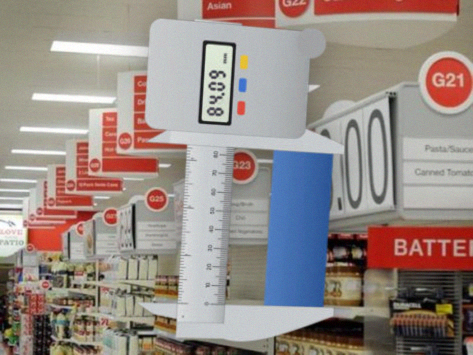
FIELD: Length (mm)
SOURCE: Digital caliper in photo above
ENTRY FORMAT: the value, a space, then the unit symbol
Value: 84.09 mm
